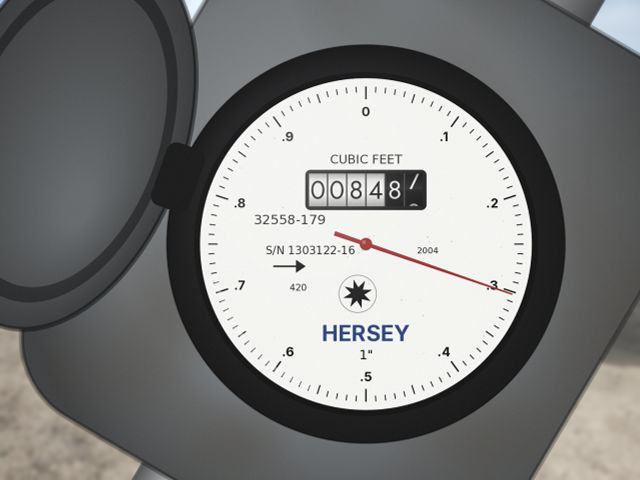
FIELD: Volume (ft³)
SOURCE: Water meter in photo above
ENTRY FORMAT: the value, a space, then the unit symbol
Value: 8487.30 ft³
